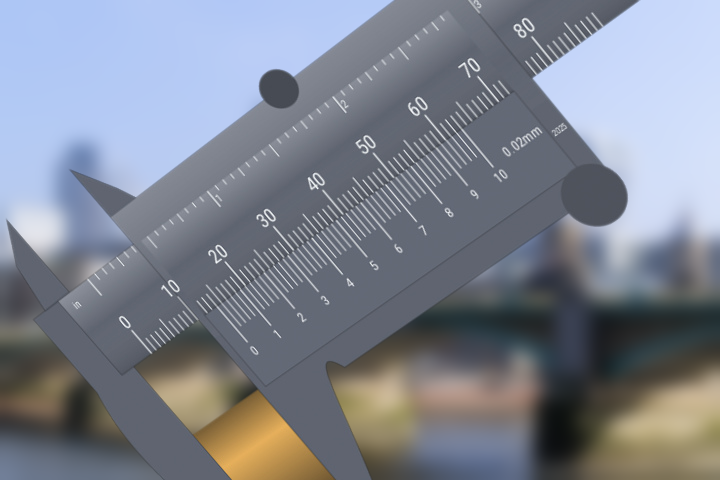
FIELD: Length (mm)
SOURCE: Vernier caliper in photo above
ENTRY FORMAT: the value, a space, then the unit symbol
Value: 14.0 mm
